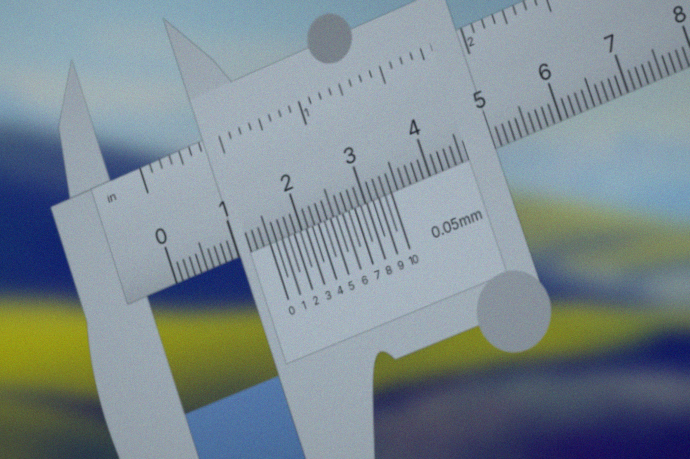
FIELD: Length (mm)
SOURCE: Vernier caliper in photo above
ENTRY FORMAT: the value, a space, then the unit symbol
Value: 15.0 mm
